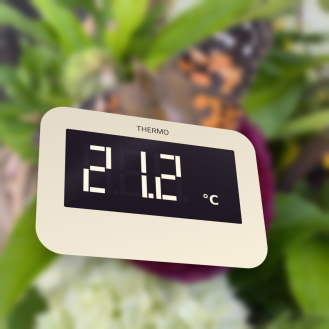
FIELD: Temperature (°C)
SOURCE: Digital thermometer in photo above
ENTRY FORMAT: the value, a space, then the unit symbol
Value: 21.2 °C
